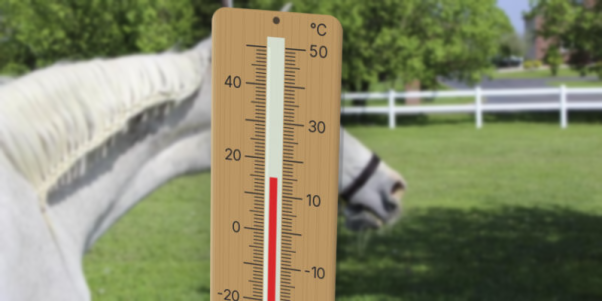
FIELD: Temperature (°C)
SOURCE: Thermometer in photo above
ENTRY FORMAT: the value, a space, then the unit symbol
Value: 15 °C
